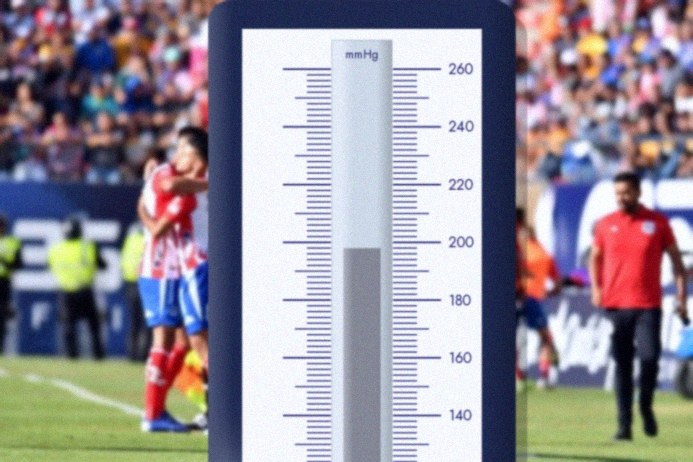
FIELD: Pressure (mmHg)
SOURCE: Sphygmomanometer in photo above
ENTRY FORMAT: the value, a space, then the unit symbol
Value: 198 mmHg
